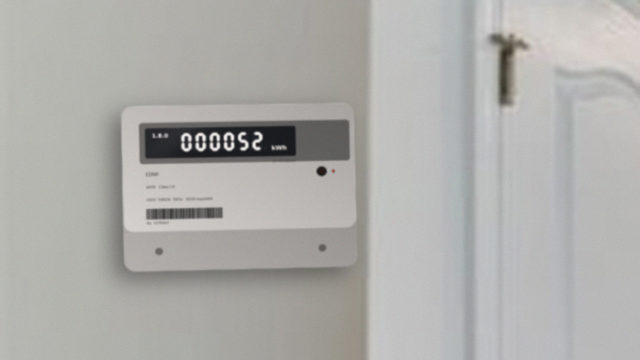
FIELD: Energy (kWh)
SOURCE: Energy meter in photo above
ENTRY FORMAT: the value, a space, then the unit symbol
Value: 52 kWh
